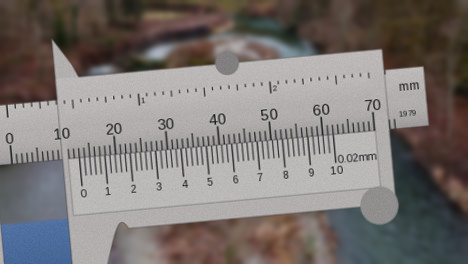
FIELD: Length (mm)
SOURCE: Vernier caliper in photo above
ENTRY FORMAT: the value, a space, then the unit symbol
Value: 13.0 mm
